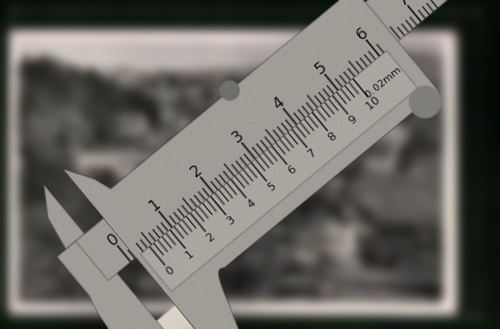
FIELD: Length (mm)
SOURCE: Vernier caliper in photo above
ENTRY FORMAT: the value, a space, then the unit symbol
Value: 4.5 mm
